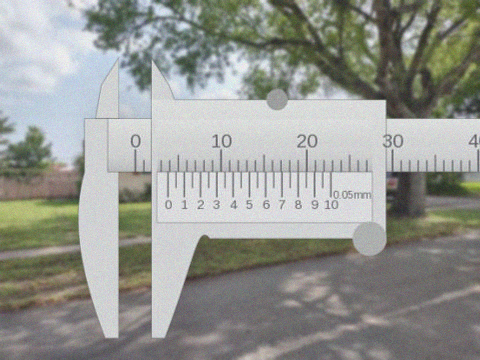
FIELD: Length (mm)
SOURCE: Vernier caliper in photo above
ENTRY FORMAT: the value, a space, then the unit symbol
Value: 3.8 mm
